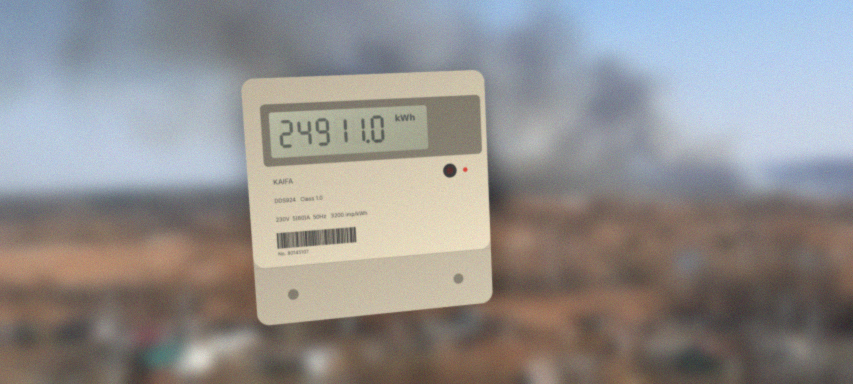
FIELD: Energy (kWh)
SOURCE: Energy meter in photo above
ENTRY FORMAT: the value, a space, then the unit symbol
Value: 24911.0 kWh
